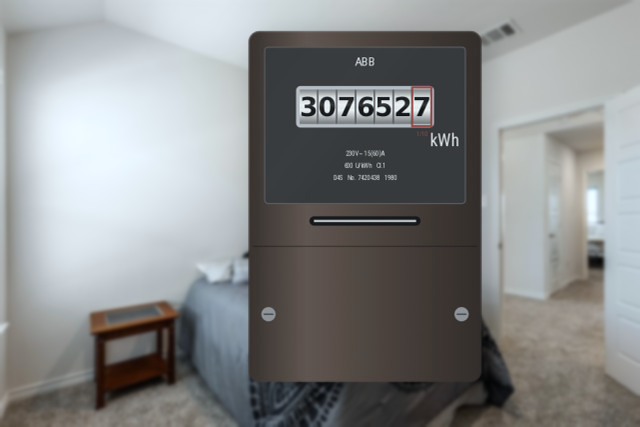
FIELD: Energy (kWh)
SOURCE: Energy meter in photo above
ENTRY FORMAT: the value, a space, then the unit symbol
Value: 307652.7 kWh
